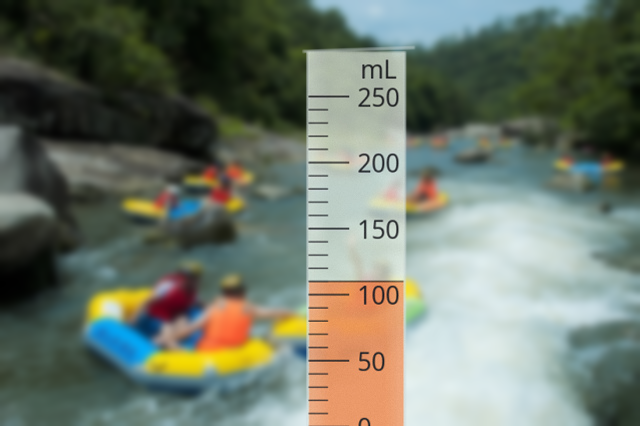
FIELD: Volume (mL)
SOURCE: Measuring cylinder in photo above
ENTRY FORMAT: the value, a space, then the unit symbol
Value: 110 mL
